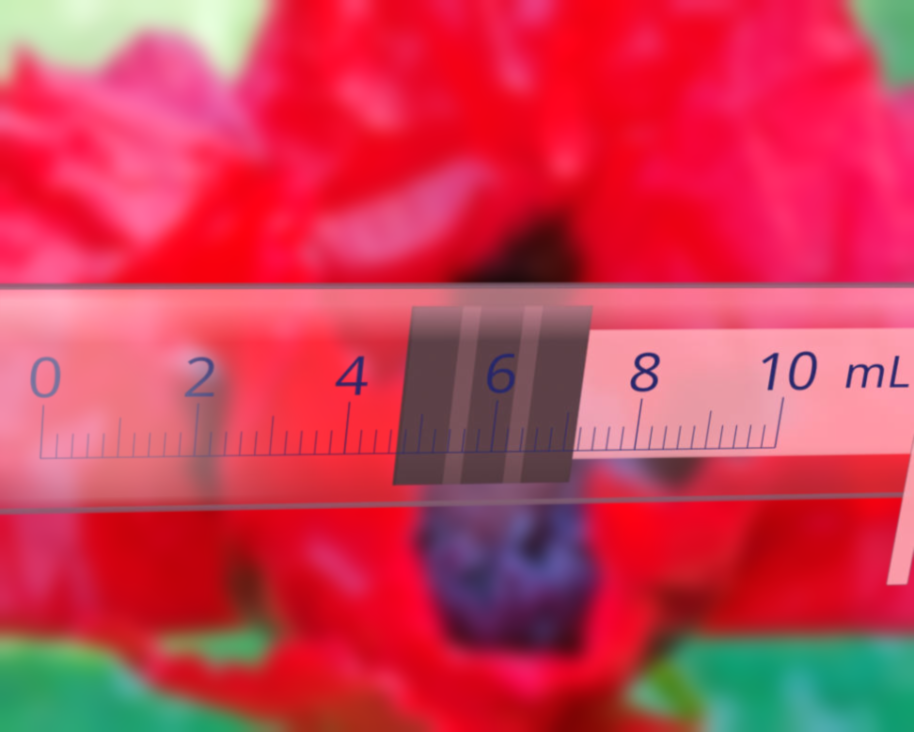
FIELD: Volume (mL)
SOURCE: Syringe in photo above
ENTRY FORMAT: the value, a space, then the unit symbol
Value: 4.7 mL
